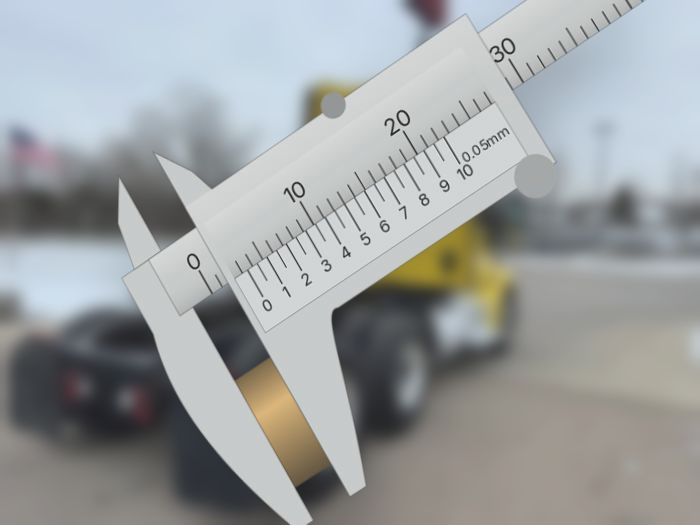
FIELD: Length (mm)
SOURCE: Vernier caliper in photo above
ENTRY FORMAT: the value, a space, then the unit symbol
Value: 3.5 mm
